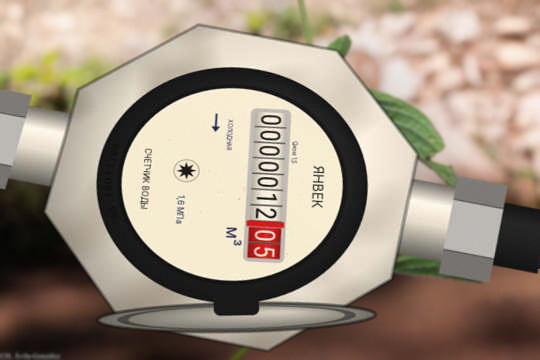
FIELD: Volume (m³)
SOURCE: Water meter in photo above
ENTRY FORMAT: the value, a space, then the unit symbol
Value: 12.05 m³
